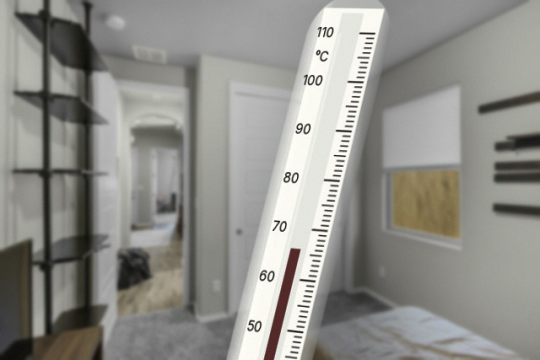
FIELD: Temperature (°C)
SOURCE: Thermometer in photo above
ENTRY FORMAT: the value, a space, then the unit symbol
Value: 66 °C
